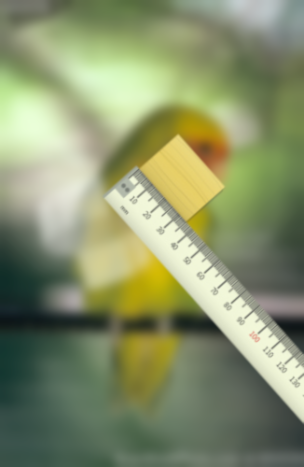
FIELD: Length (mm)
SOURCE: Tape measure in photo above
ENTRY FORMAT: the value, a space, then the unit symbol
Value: 35 mm
